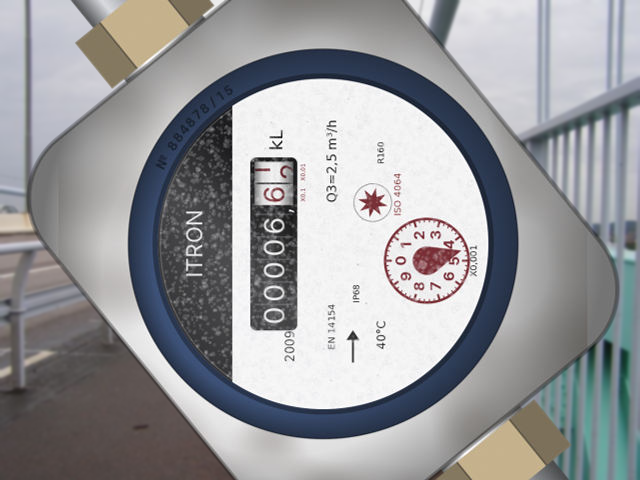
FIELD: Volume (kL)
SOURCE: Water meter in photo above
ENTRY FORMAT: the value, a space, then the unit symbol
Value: 6.614 kL
